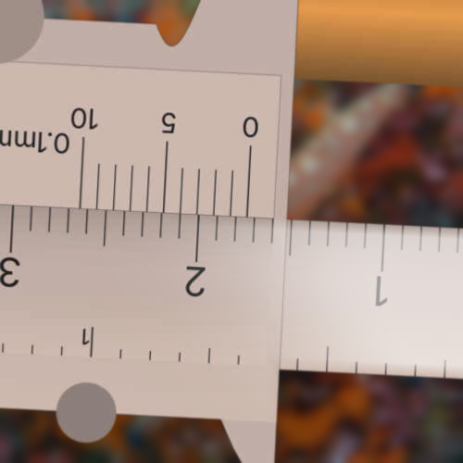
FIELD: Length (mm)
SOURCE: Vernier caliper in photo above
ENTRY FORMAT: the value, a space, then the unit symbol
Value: 17.4 mm
